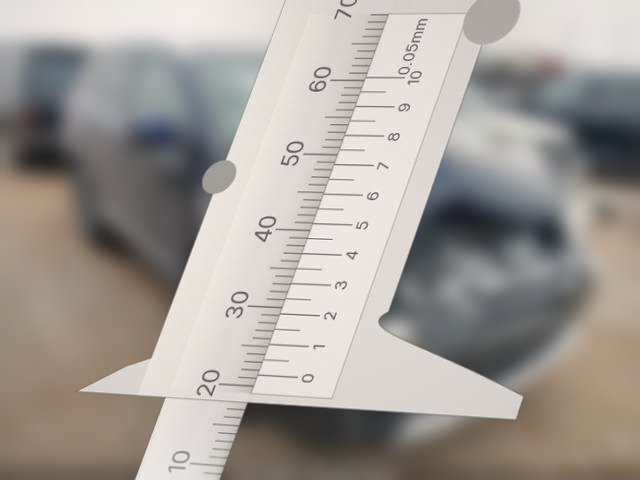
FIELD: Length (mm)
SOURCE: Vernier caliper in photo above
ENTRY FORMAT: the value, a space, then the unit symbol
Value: 21.4 mm
